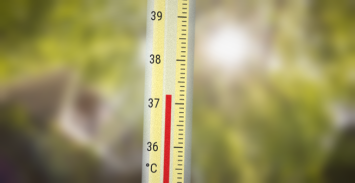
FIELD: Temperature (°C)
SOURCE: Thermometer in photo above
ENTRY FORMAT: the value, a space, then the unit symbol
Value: 37.2 °C
